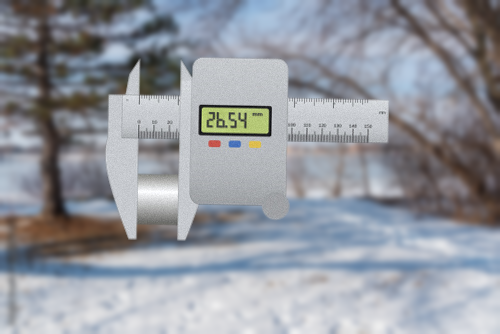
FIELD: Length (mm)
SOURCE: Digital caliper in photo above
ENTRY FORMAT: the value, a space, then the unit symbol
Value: 26.54 mm
